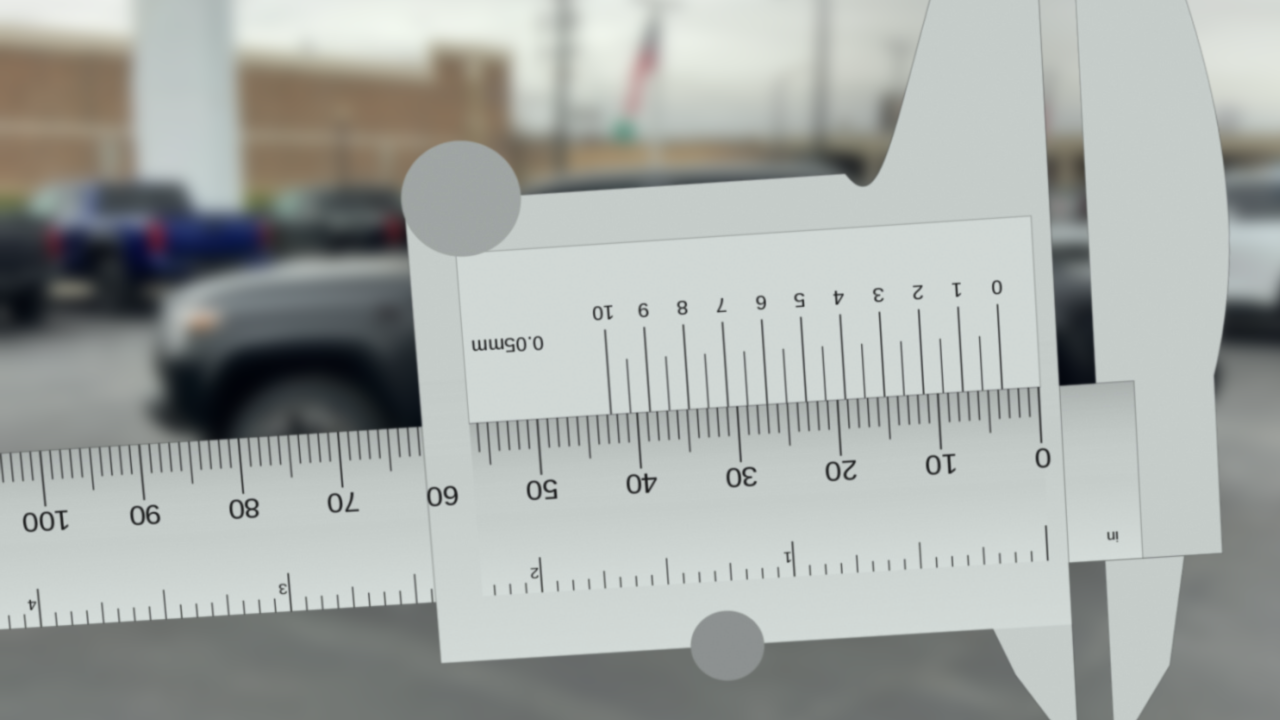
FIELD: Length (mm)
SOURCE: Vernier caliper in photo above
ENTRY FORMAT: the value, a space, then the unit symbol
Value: 3.6 mm
